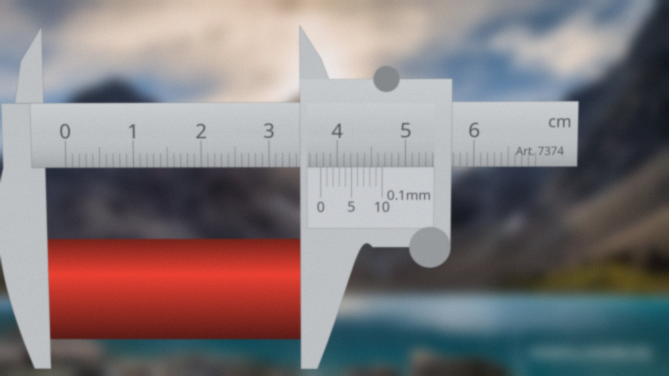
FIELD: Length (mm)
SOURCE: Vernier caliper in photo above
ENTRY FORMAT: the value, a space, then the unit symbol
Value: 37.6 mm
